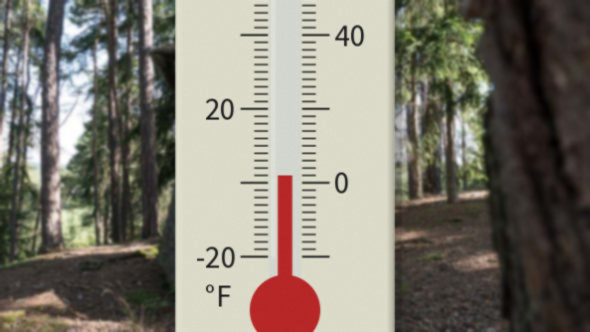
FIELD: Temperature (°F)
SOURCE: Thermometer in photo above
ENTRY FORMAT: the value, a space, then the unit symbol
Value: 2 °F
